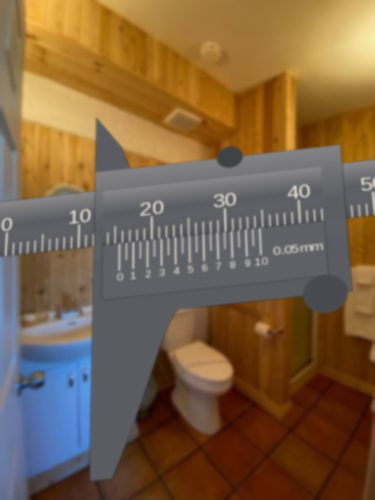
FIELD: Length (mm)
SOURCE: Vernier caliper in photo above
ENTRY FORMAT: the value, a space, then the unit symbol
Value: 15.6 mm
